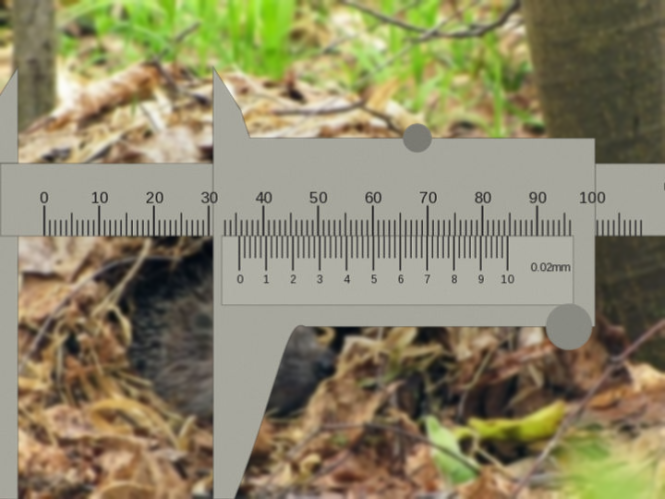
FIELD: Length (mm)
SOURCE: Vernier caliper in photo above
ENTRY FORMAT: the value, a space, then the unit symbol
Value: 35.6 mm
